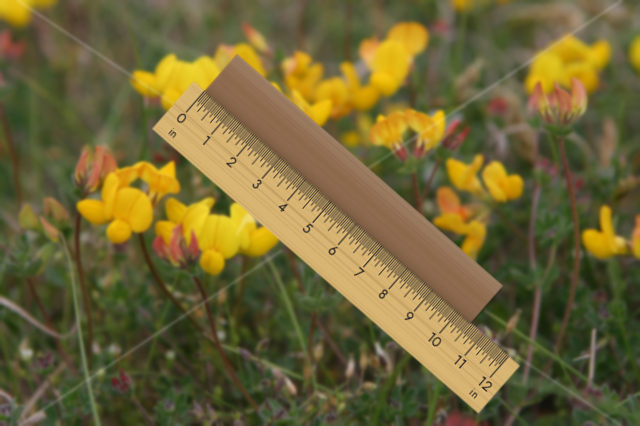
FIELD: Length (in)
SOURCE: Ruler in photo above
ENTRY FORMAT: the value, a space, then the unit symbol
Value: 10.5 in
